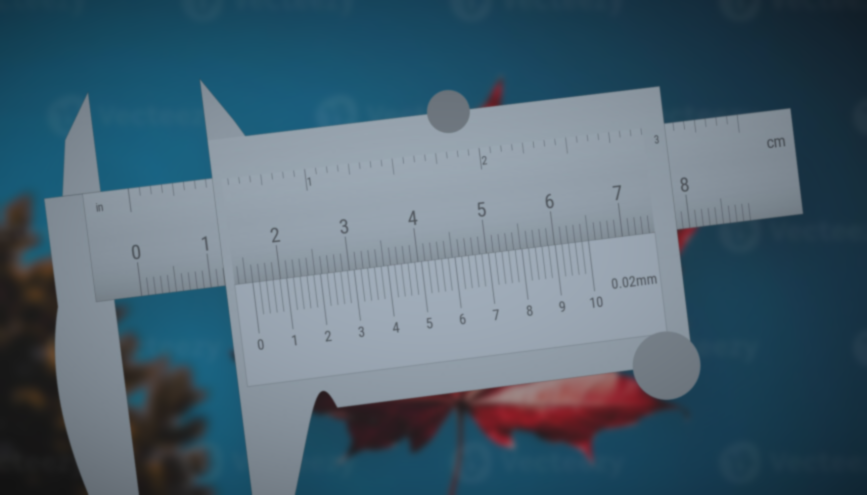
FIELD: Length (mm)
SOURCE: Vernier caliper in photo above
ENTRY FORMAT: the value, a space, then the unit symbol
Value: 16.0 mm
